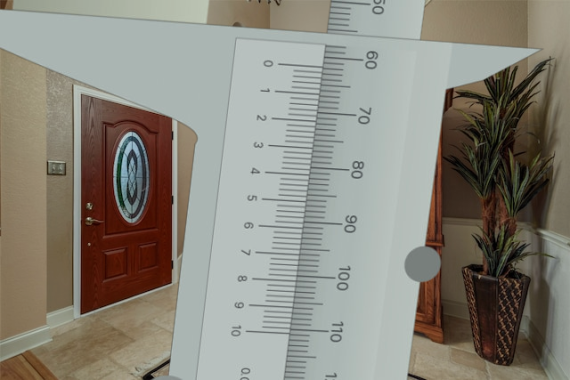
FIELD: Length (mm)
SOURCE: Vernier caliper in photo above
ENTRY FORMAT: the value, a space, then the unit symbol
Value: 61.8 mm
